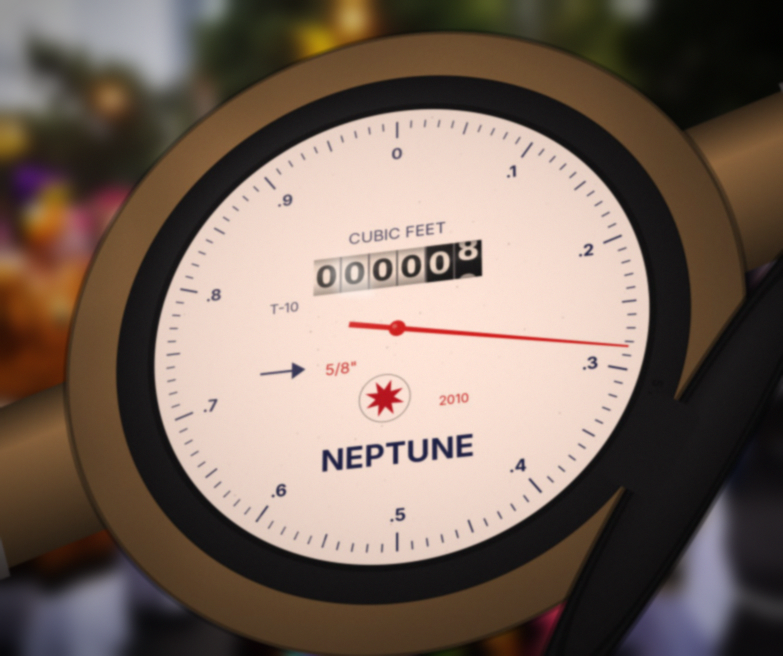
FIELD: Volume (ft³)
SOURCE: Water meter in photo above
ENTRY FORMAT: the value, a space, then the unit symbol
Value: 8.28 ft³
